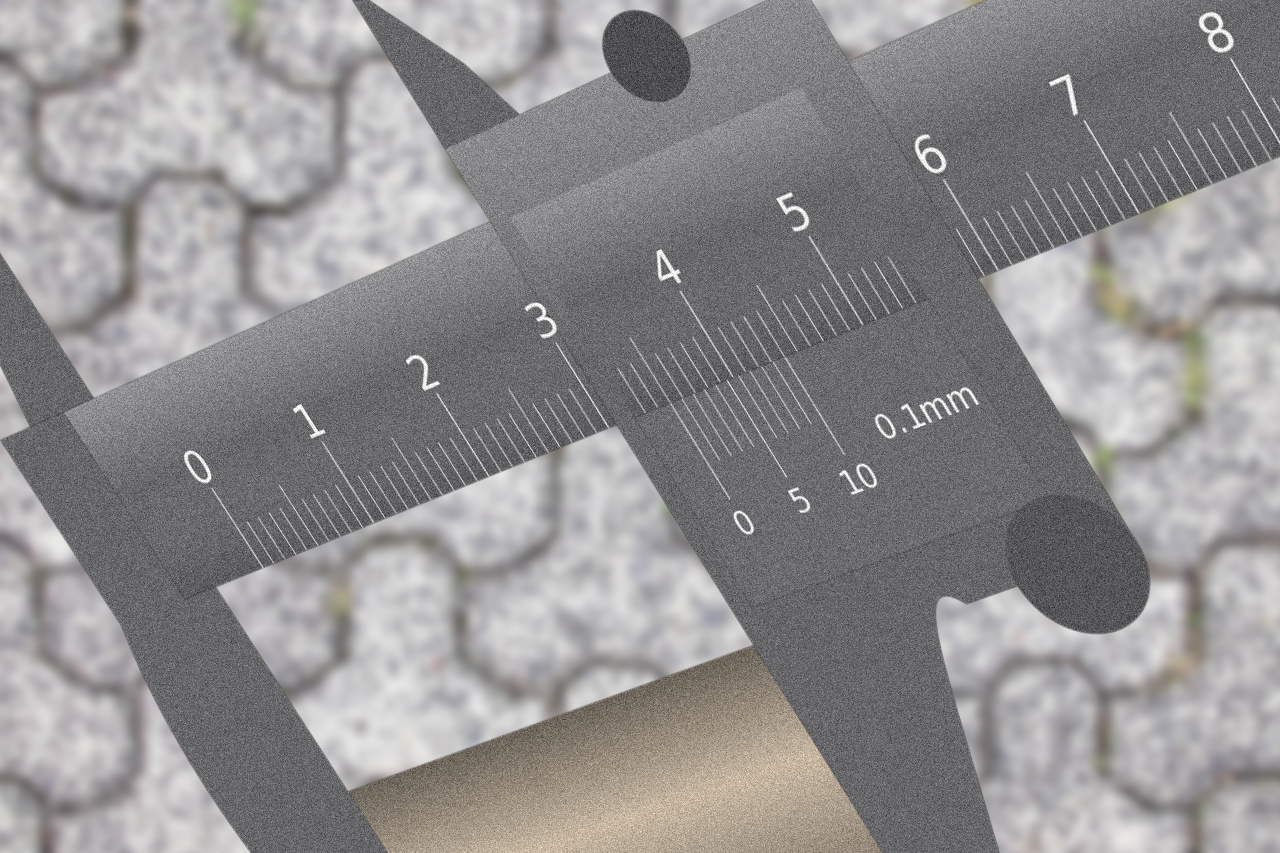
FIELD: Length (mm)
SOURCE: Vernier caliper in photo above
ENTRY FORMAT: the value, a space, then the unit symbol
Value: 35.0 mm
